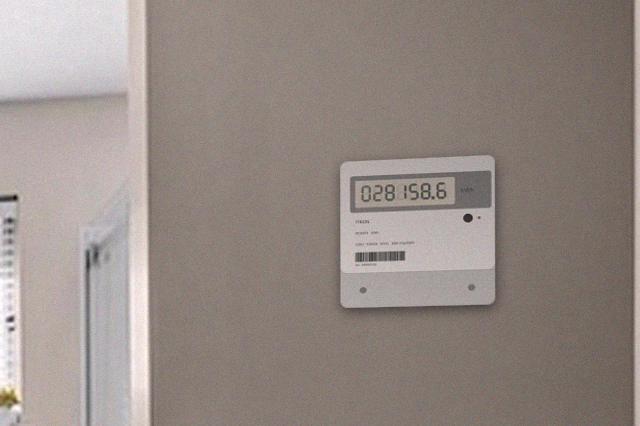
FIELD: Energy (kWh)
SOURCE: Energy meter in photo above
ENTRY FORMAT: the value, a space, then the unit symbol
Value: 28158.6 kWh
